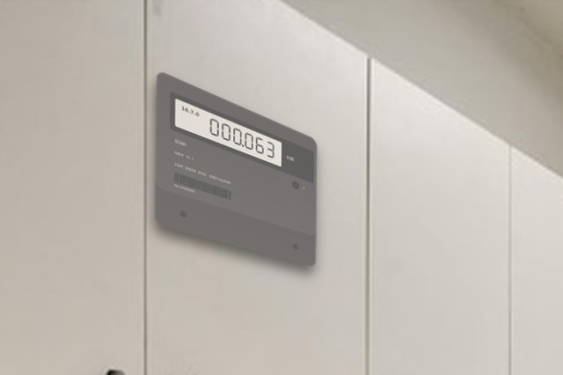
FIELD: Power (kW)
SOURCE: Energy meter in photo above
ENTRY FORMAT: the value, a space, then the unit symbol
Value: 0.063 kW
